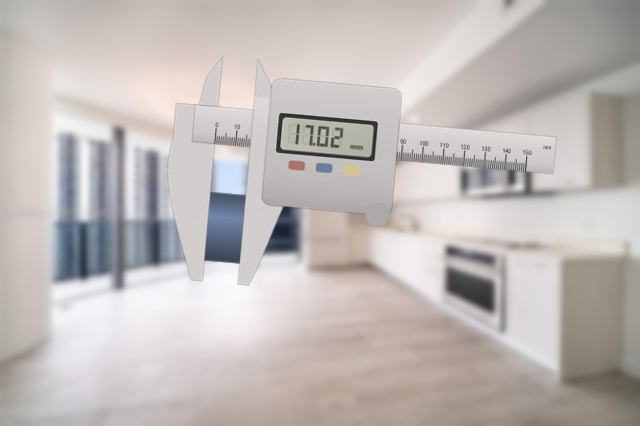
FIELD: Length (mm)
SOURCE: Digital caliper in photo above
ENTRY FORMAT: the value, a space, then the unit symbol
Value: 17.02 mm
